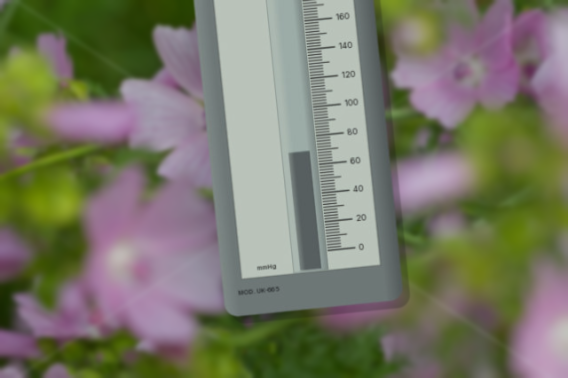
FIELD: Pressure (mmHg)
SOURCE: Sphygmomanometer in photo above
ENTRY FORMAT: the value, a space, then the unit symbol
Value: 70 mmHg
